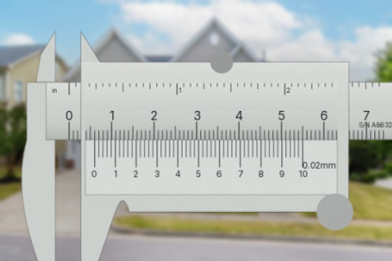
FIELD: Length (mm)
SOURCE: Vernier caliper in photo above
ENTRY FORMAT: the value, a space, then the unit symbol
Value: 6.0 mm
